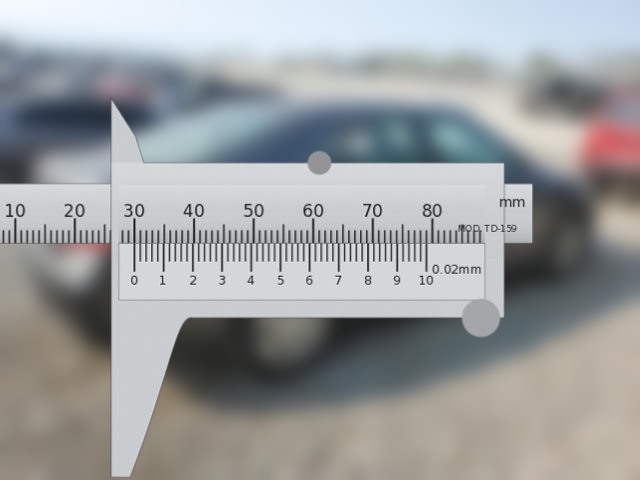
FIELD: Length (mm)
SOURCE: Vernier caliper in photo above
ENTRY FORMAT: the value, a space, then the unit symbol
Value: 30.0 mm
